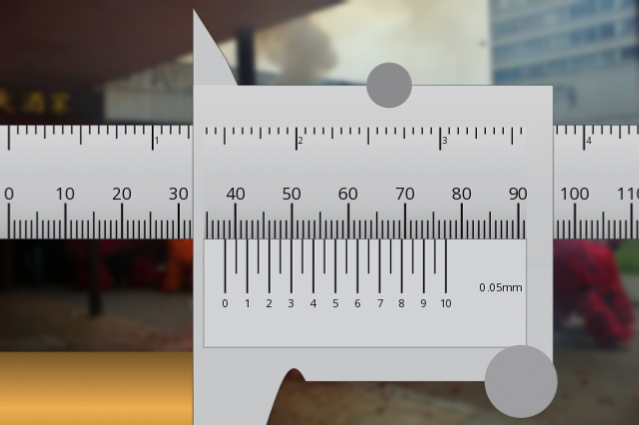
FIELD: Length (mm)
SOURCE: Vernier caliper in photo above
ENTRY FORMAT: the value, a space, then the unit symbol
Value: 38.2 mm
